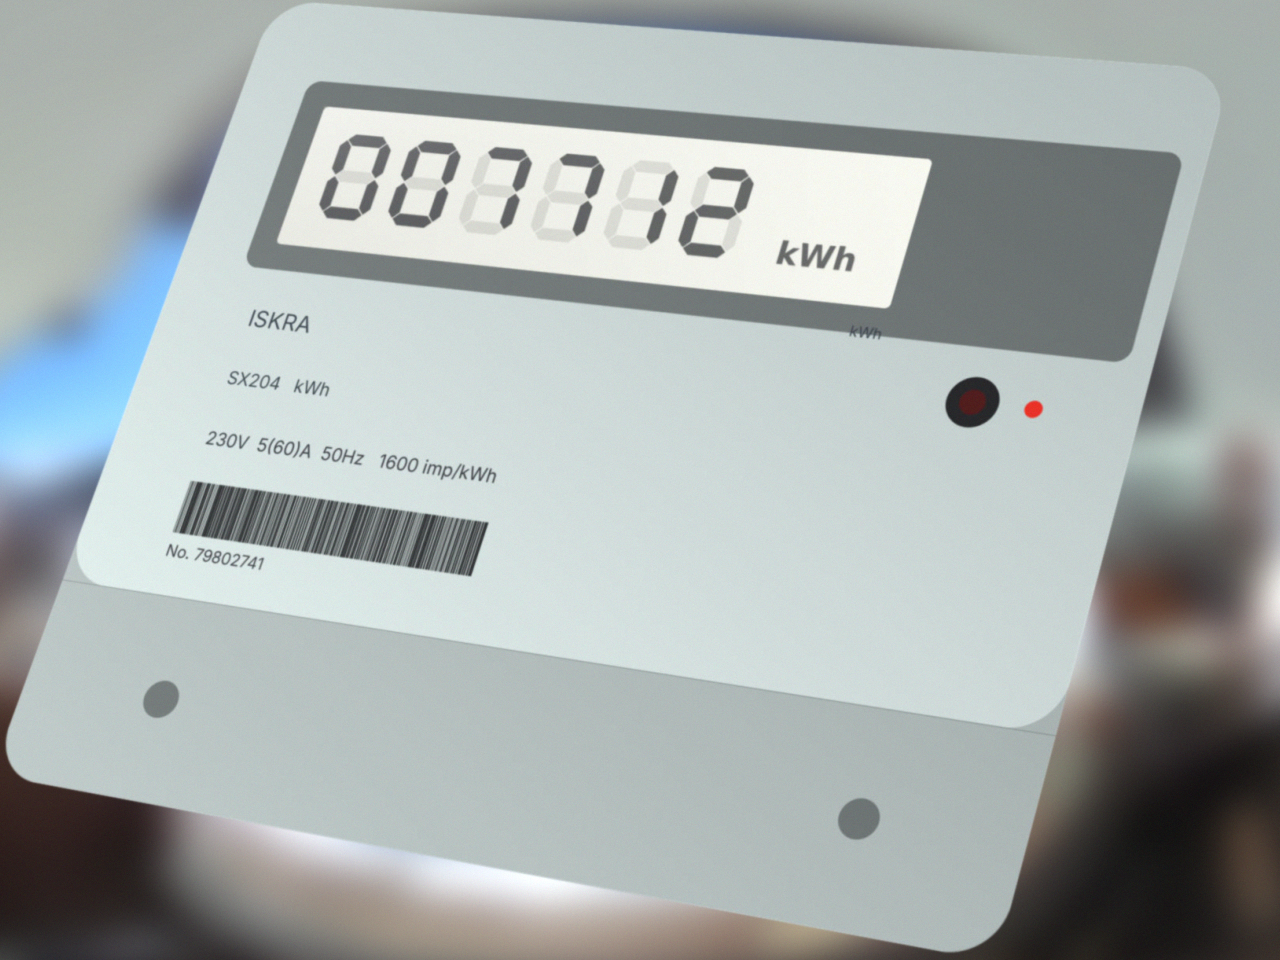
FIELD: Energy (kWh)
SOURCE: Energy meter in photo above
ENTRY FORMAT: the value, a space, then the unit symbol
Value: 7712 kWh
